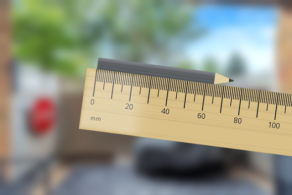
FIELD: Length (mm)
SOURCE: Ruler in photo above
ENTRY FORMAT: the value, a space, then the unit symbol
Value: 75 mm
